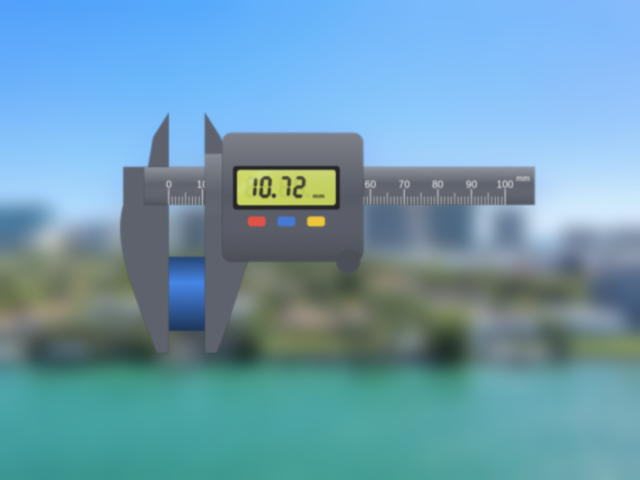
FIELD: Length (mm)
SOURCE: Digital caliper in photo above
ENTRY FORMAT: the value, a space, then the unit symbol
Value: 10.72 mm
